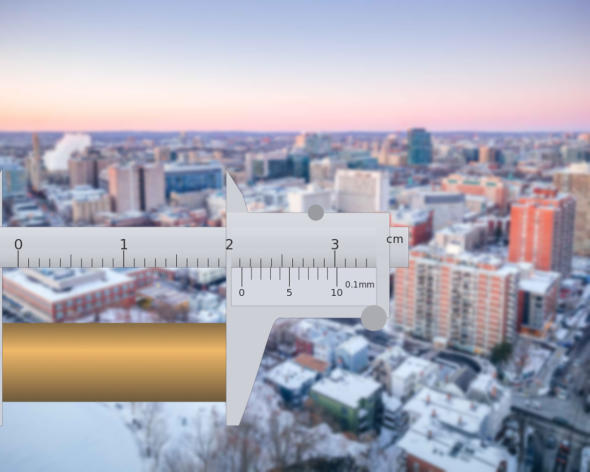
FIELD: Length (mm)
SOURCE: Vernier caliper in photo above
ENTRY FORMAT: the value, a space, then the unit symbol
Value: 21.2 mm
